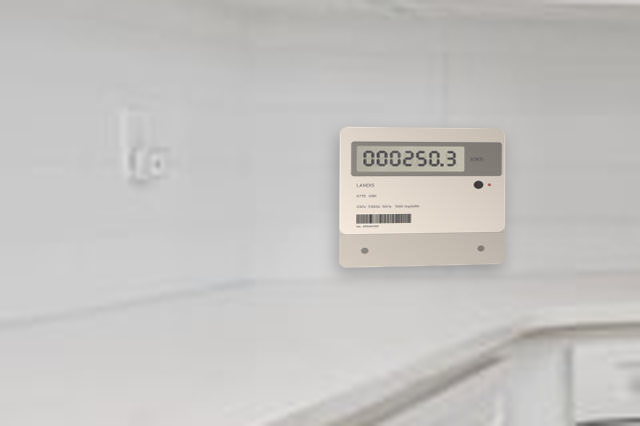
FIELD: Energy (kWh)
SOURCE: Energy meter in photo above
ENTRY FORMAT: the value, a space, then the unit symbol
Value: 250.3 kWh
